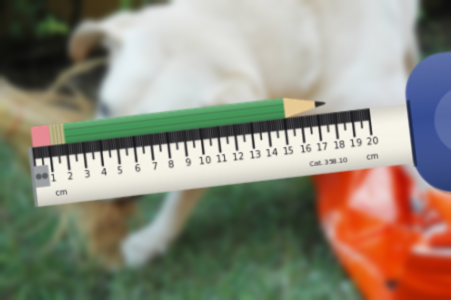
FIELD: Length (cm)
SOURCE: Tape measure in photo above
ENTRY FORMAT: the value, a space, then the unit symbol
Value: 17.5 cm
